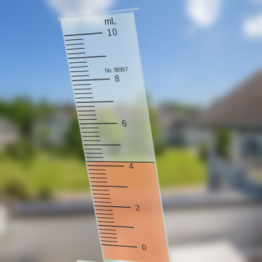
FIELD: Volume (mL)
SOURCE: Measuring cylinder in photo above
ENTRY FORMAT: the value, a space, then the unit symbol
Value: 4.2 mL
